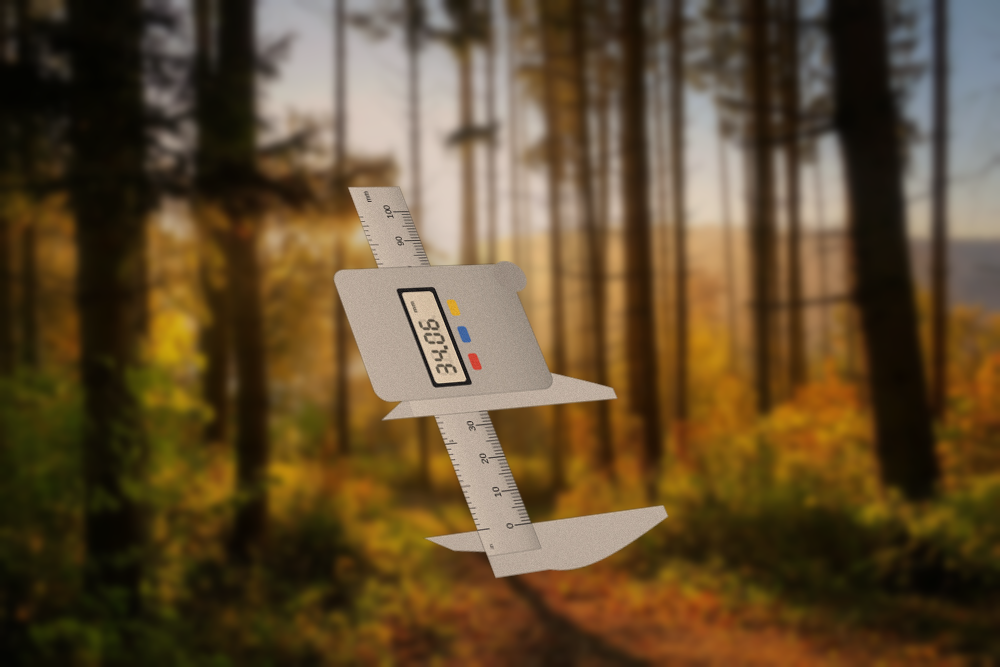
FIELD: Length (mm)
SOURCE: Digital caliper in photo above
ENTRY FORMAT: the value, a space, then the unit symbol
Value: 34.06 mm
